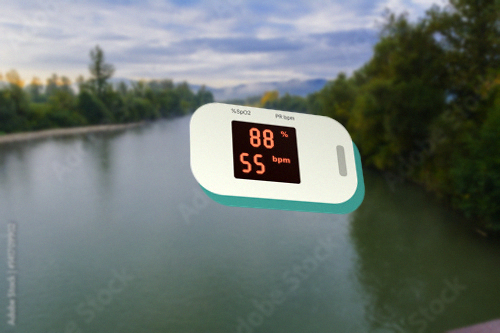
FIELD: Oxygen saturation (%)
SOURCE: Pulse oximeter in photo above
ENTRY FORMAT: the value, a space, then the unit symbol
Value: 88 %
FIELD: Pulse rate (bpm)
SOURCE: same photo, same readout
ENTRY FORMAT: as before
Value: 55 bpm
